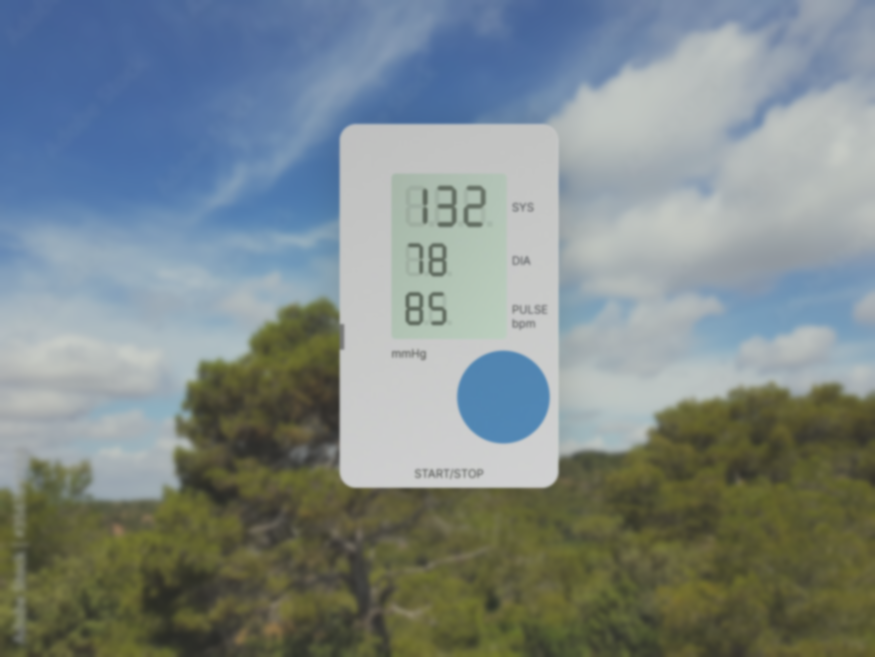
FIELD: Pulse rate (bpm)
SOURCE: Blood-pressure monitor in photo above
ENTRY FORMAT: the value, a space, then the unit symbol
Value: 85 bpm
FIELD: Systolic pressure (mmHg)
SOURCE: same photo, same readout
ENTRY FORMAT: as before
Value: 132 mmHg
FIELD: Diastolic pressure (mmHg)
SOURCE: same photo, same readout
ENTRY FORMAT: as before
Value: 78 mmHg
